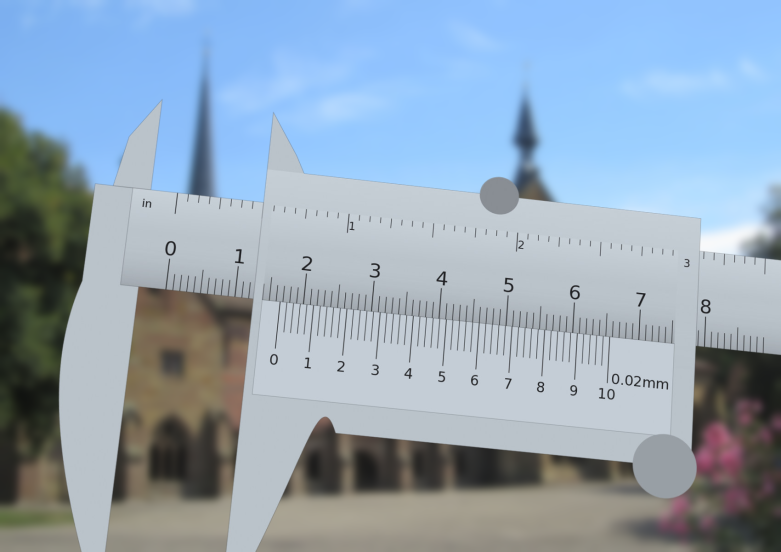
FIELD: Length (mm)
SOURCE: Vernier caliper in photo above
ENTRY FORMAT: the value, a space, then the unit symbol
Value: 16.6 mm
